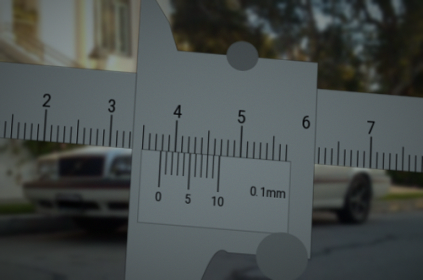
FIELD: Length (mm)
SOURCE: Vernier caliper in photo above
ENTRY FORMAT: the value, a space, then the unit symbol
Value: 37.8 mm
